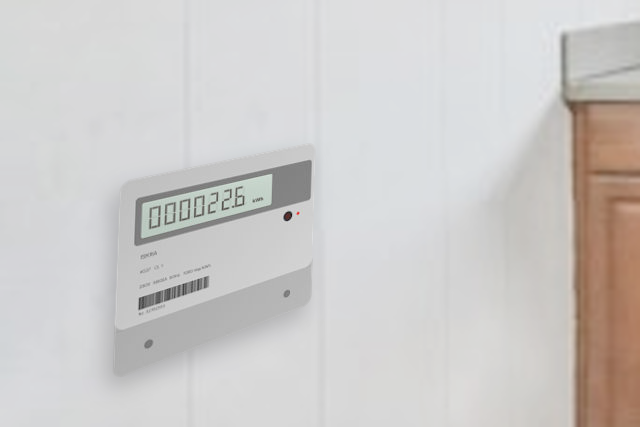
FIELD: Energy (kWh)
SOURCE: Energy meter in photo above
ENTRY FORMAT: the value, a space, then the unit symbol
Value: 22.6 kWh
